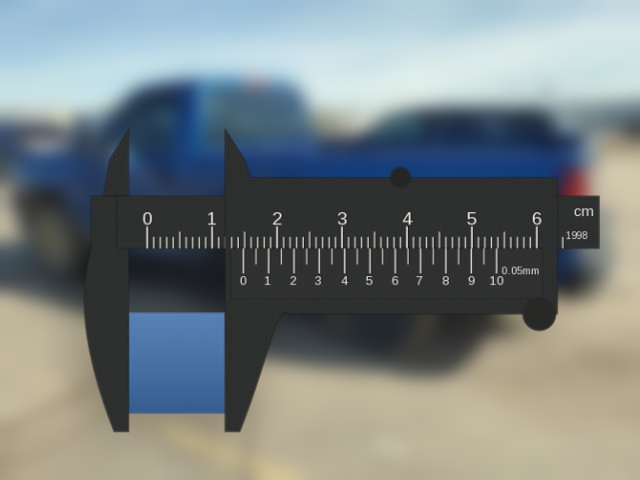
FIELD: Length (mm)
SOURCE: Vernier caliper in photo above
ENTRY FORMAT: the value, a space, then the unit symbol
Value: 14.8 mm
